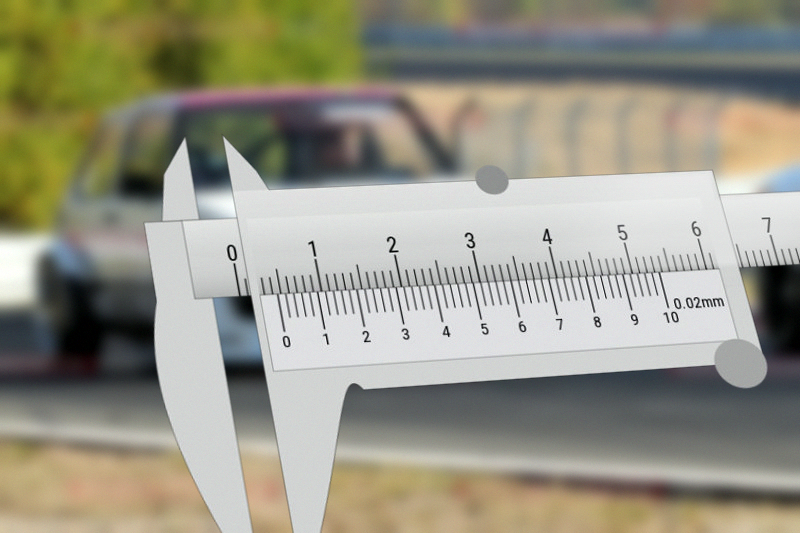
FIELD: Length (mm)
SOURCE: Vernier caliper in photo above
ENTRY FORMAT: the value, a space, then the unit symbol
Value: 4.6 mm
